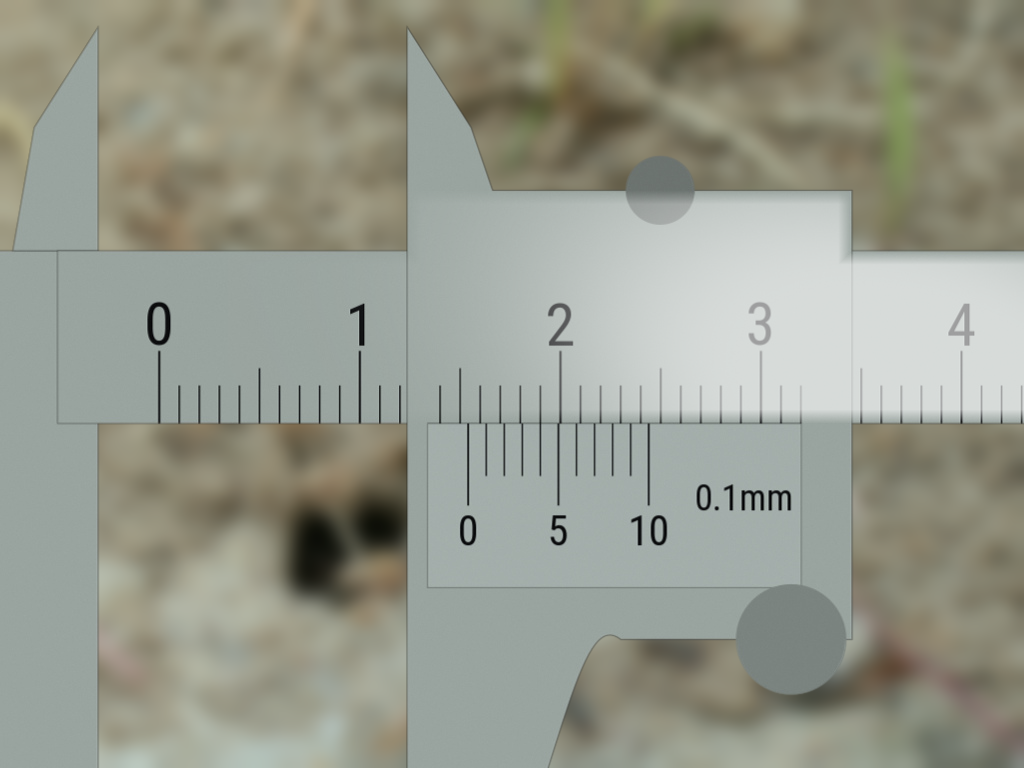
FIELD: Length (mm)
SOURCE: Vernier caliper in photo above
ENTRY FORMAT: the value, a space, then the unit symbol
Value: 15.4 mm
